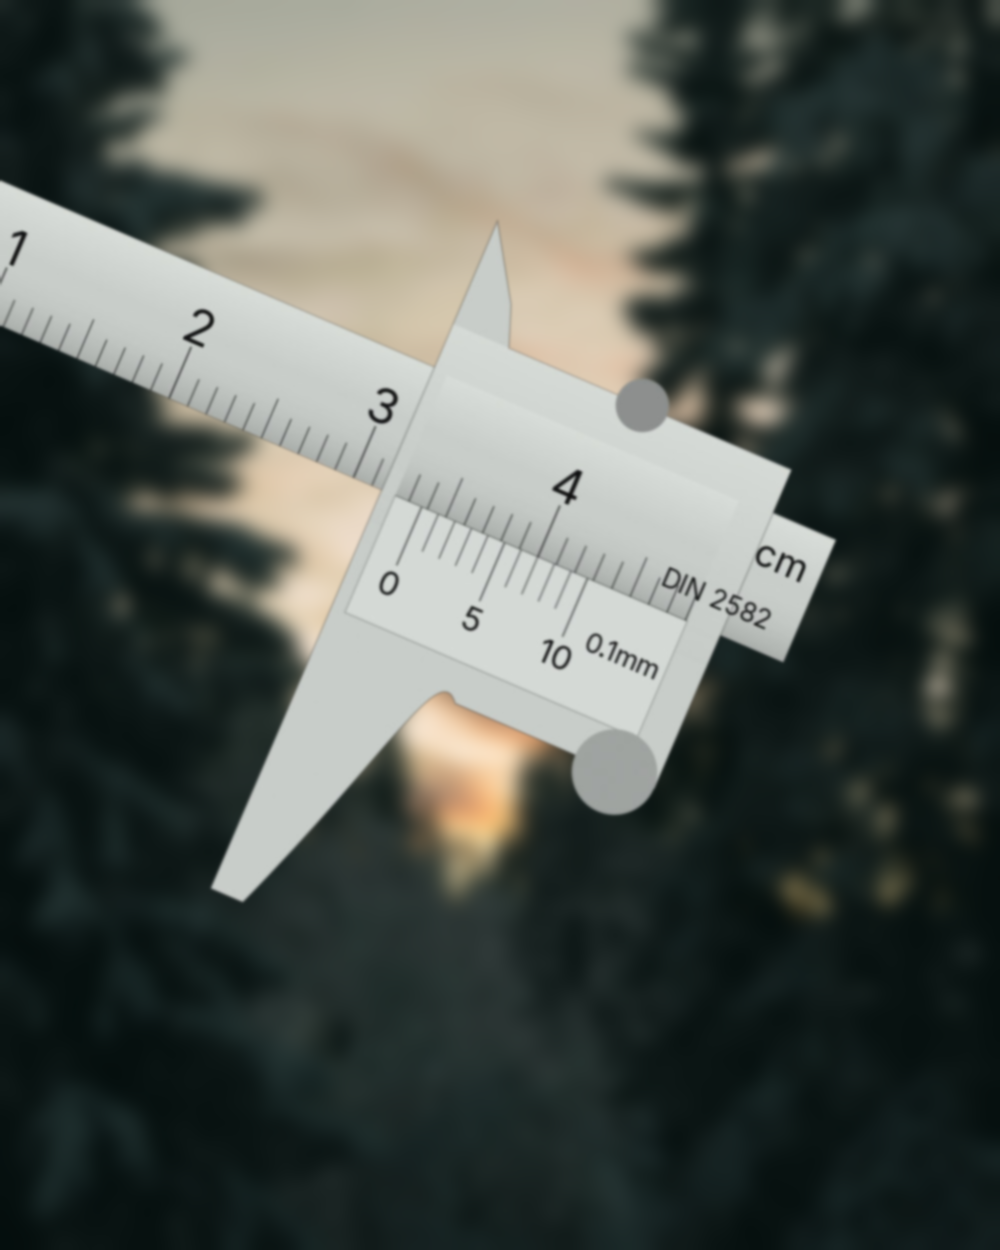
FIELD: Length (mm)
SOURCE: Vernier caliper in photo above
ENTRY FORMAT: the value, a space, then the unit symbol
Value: 33.7 mm
